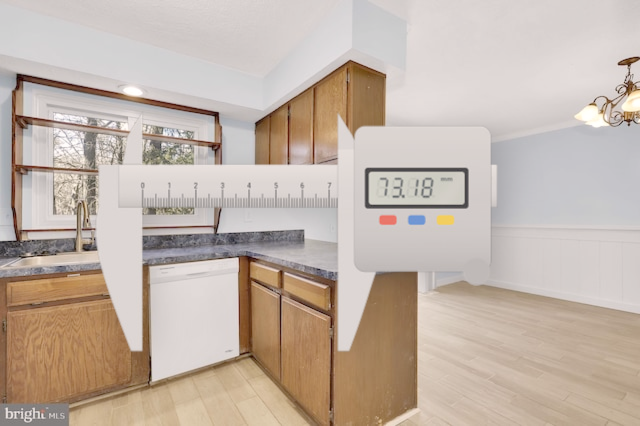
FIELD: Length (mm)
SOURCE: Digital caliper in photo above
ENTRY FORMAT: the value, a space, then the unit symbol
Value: 73.18 mm
